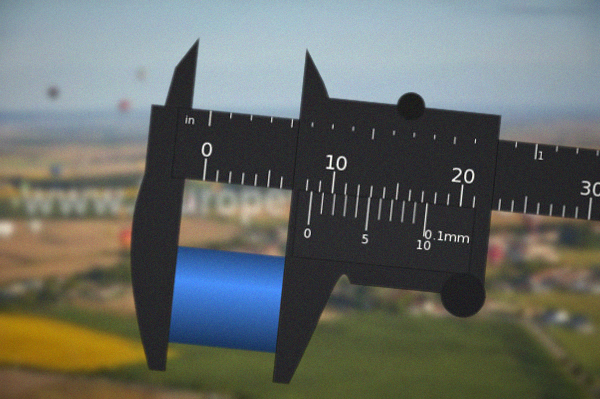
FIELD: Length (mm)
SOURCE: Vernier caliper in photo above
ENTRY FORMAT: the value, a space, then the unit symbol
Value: 8.4 mm
